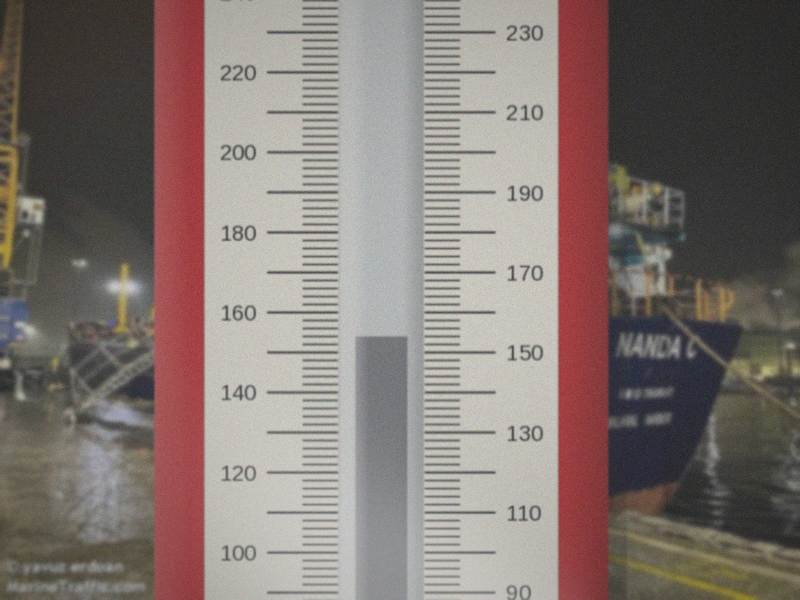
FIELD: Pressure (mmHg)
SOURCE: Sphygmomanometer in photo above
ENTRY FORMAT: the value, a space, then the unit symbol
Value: 154 mmHg
